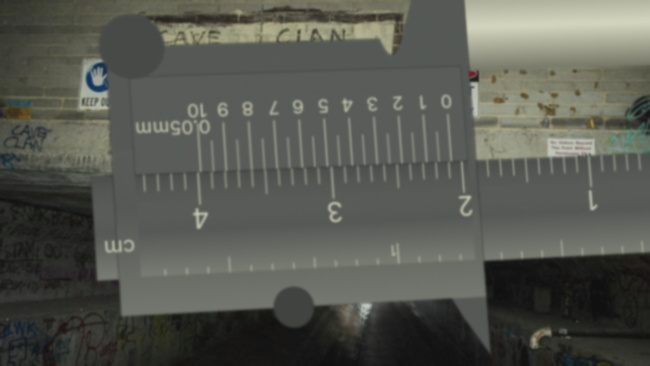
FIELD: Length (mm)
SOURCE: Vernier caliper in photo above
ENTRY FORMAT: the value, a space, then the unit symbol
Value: 20.8 mm
